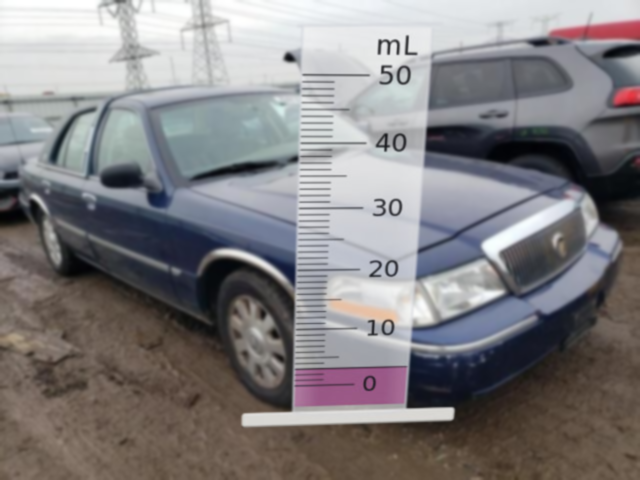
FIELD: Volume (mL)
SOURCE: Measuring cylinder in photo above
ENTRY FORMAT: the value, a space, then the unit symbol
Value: 3 mL
